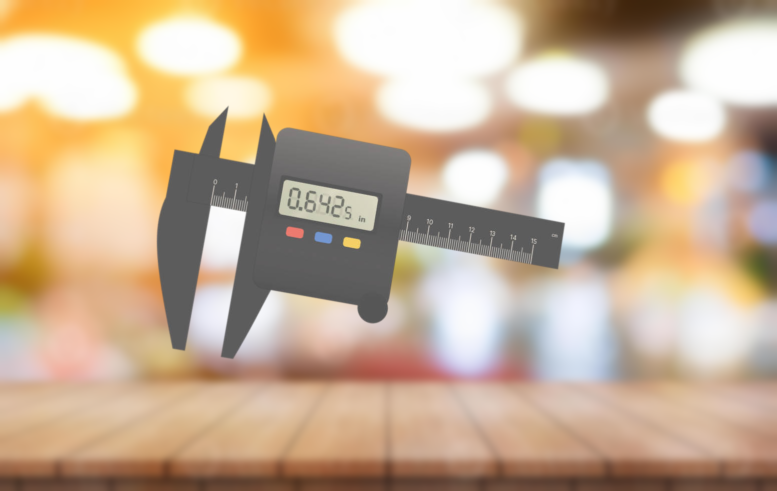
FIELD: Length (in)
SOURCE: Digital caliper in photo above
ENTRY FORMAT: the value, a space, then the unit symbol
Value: 0.6425 in
